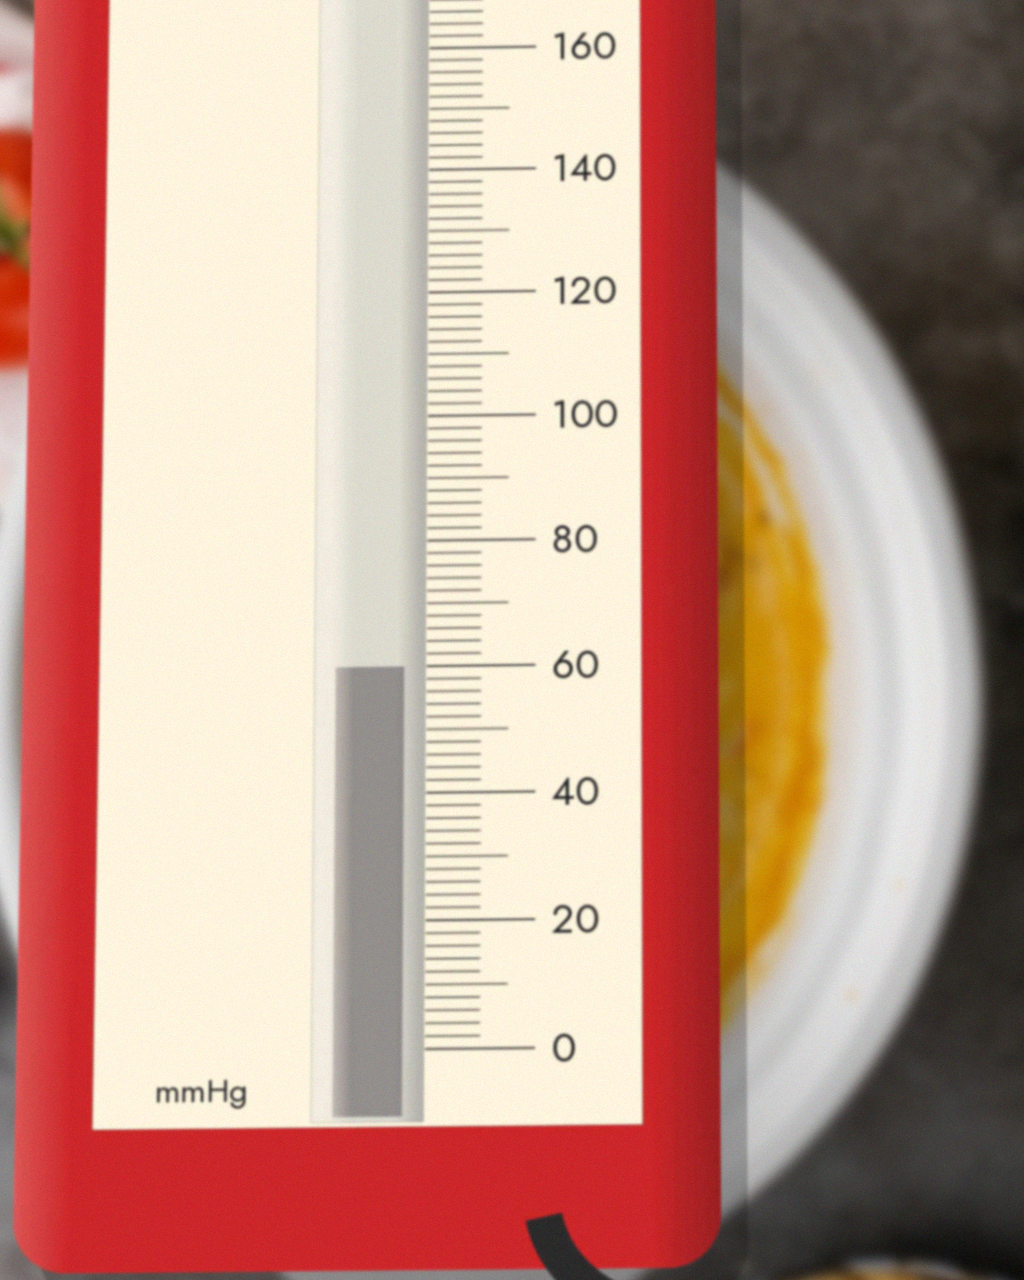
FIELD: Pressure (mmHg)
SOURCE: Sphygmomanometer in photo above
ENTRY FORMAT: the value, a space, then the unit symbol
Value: 60 mmHg
